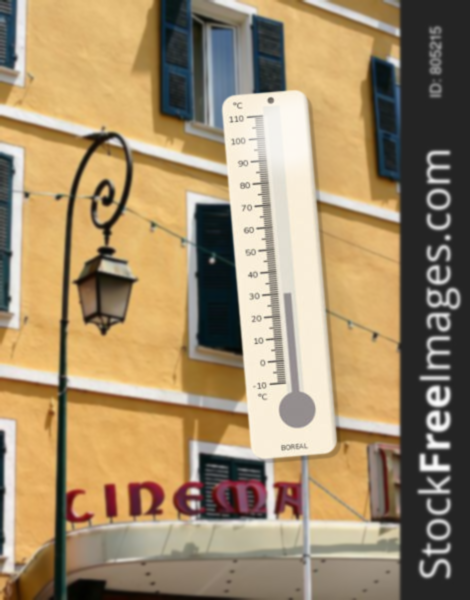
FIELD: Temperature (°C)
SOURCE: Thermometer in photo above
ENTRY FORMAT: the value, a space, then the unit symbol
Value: 30 °C
